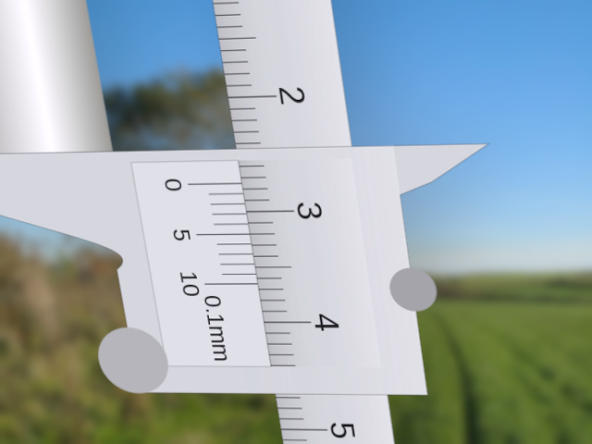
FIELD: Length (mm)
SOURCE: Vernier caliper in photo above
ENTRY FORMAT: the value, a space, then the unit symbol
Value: 27.5 mm
